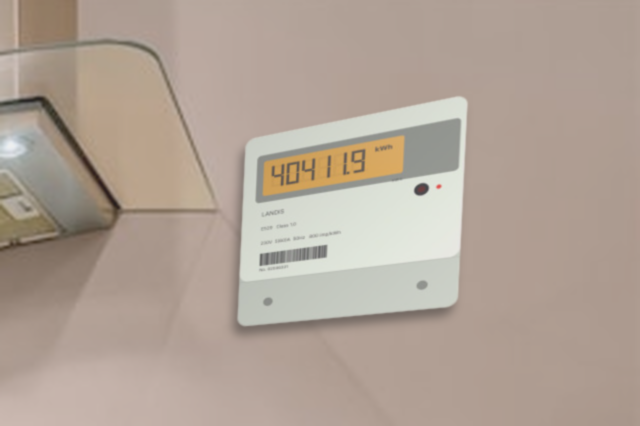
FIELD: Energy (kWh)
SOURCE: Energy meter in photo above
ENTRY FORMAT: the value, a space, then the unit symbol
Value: 40411.9 kWh
